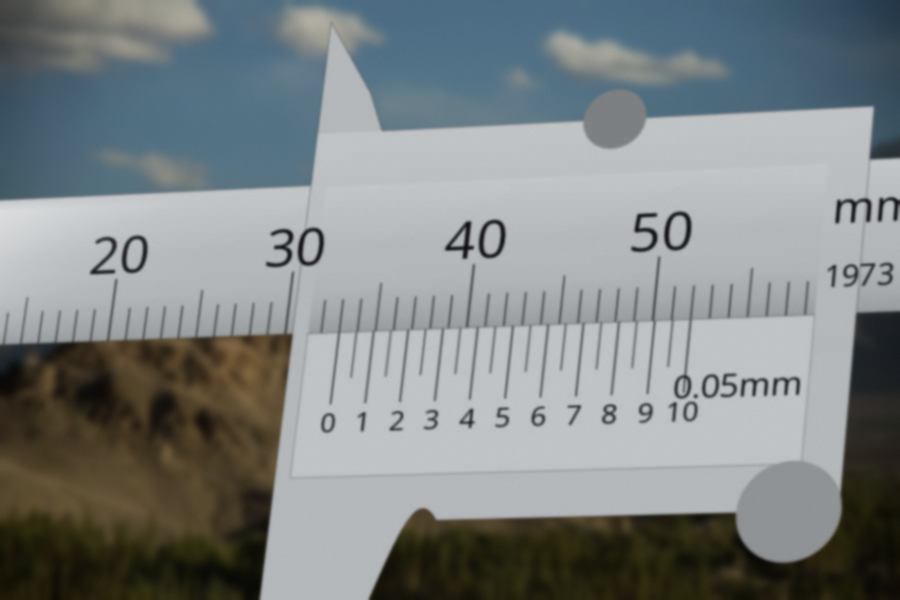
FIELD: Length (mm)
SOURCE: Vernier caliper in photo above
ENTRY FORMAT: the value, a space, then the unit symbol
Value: 33.0 mm
